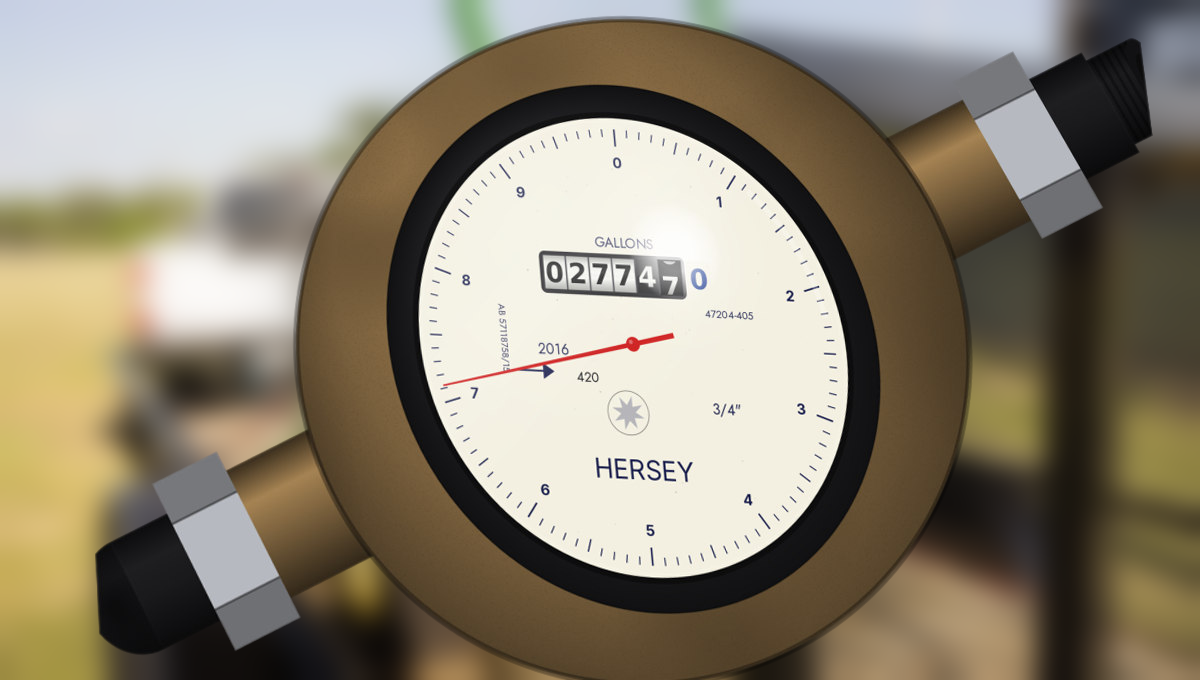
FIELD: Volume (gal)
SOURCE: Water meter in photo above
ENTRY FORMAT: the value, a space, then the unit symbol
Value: 277467.1 gal
